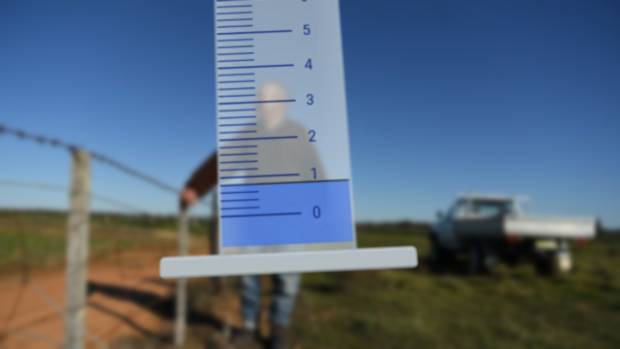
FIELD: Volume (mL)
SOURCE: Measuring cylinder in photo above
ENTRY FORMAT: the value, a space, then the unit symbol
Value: 0.8 mL
